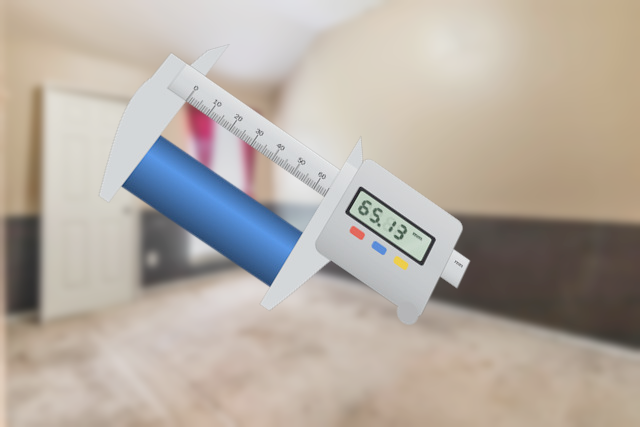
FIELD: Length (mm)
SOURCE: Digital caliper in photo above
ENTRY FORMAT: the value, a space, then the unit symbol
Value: 65.13 mm
